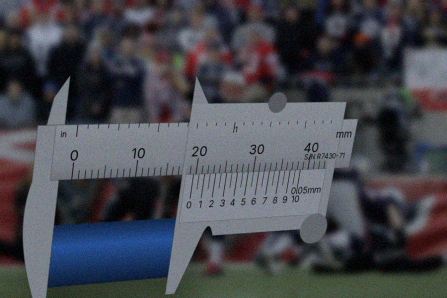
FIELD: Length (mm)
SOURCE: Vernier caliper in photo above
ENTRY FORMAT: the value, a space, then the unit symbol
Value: 19.6 mm
